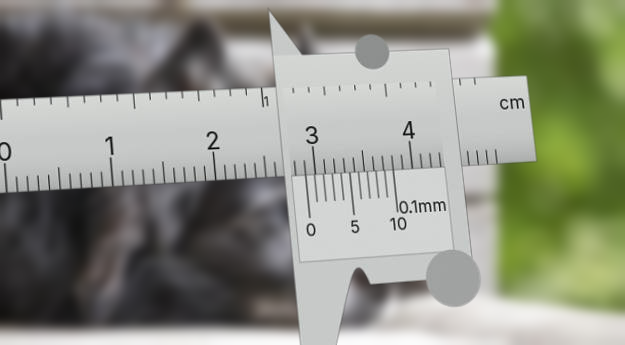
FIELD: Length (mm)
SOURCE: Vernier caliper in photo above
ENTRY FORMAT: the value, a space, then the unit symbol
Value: 29.0 mm
